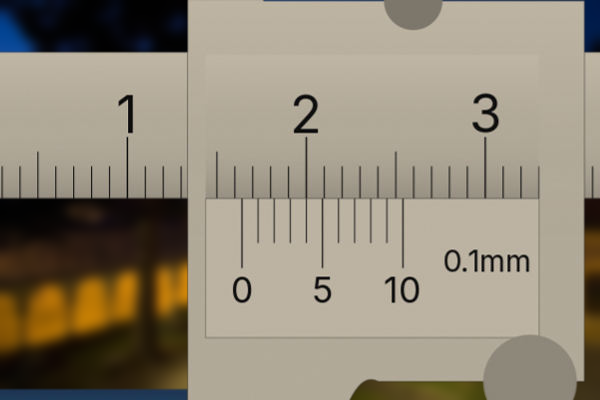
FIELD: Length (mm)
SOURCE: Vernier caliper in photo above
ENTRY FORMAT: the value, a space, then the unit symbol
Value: 16.4 mm
